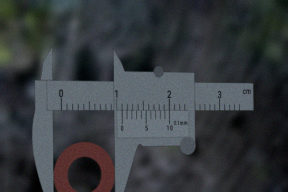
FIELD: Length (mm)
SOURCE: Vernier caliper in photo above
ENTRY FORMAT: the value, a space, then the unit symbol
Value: 11.0 mm
